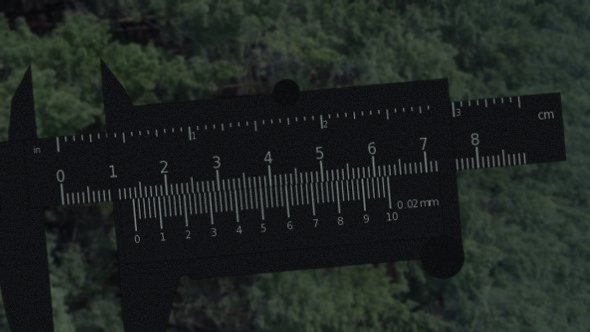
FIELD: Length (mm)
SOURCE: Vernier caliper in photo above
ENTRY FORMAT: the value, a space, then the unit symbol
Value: 13.5 mm
